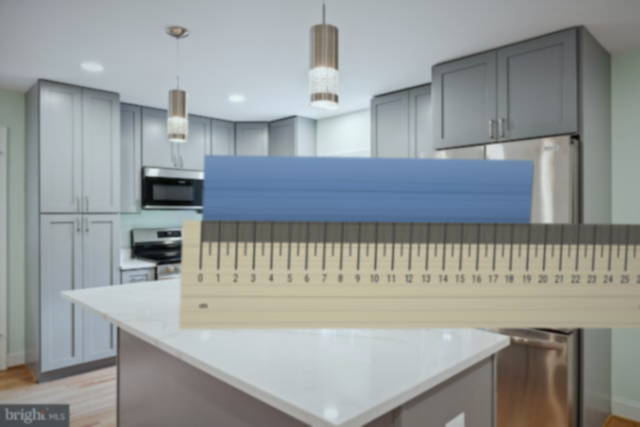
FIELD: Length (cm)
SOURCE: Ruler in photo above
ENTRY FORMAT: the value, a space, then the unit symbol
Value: 19 cm
